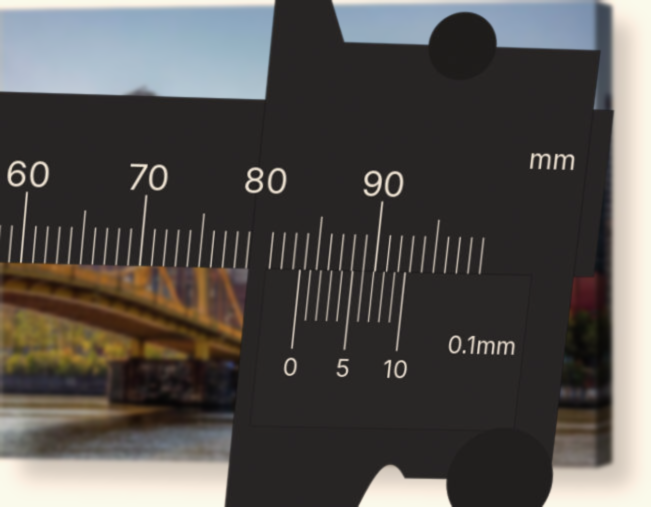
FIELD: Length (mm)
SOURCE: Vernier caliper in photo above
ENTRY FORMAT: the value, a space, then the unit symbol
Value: 83.6 mm
